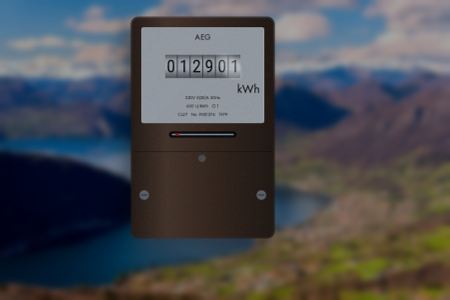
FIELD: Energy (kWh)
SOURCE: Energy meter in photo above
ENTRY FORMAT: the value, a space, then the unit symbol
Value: 12901 kWh
